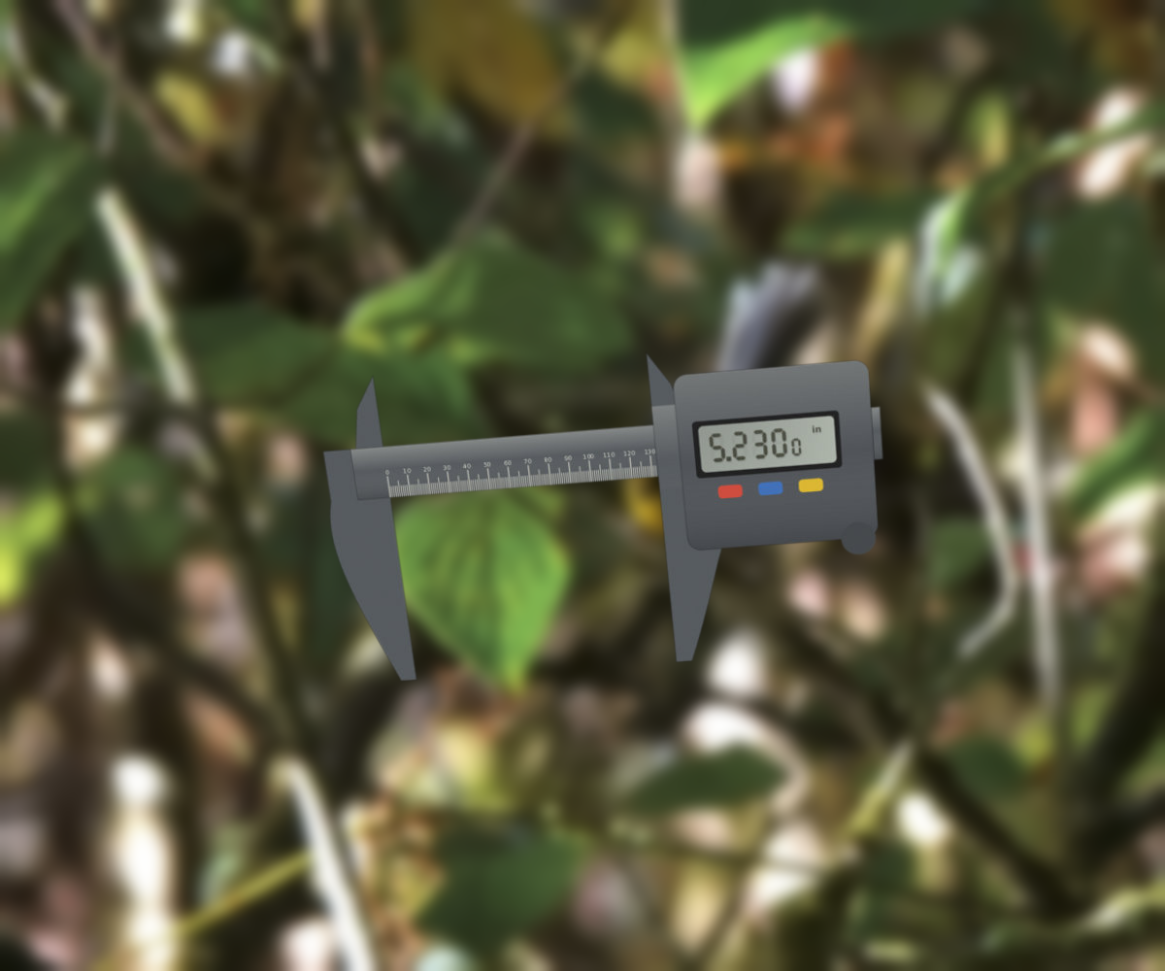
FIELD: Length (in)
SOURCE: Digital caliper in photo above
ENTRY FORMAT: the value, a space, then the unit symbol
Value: 5.2300 in
